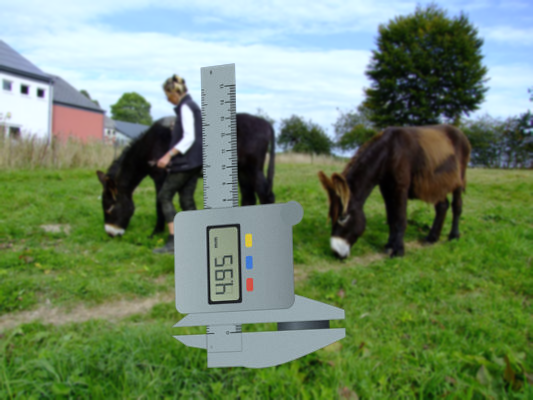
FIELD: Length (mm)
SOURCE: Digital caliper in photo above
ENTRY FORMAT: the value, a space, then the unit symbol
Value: 4.95 mm
